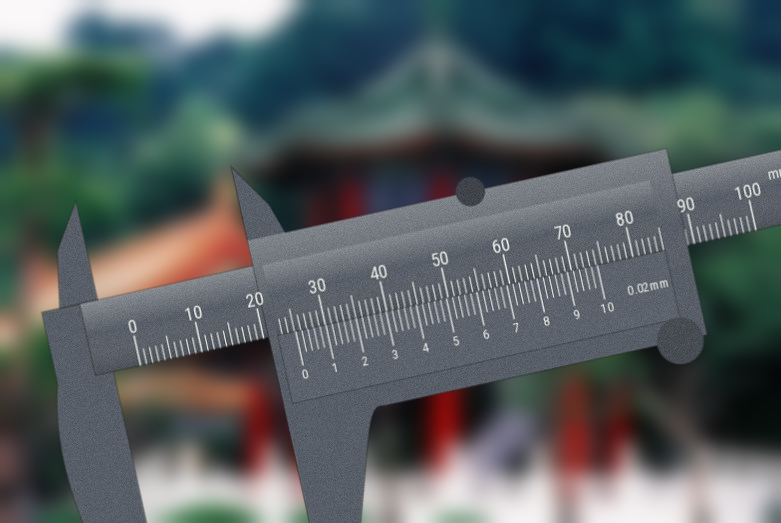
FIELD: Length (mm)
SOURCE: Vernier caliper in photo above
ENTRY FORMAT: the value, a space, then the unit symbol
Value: 25.2 mm
